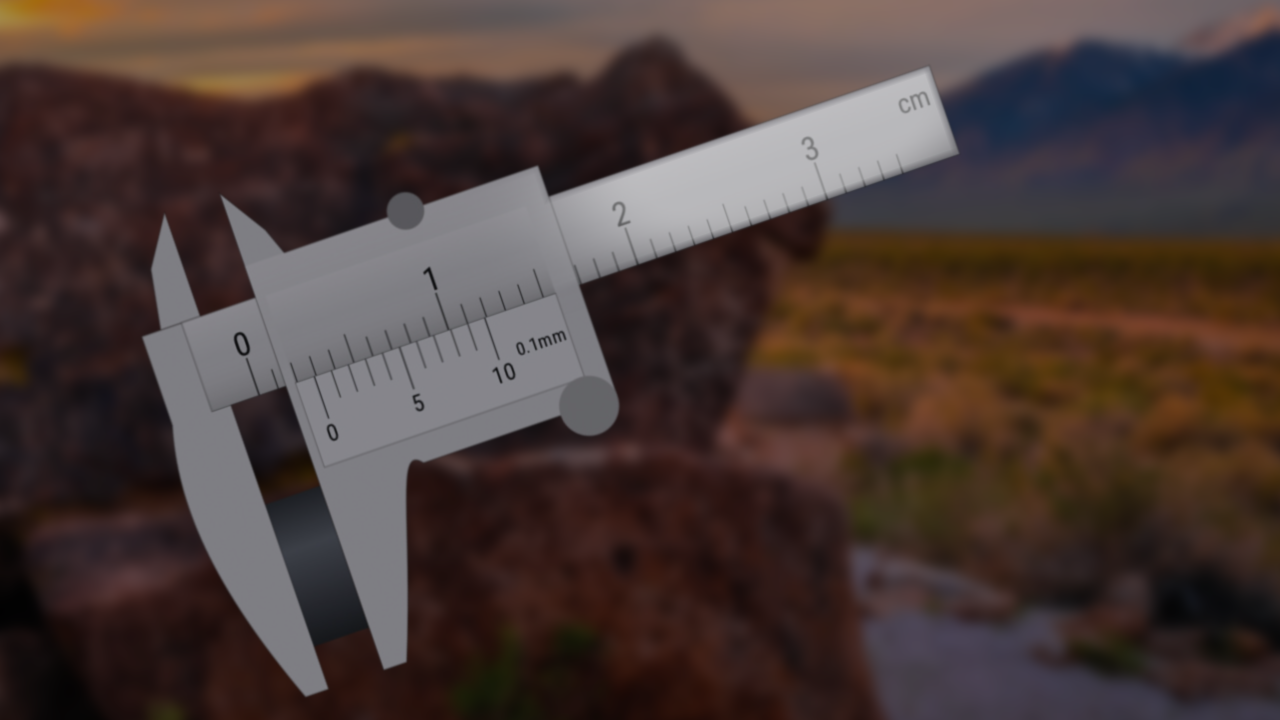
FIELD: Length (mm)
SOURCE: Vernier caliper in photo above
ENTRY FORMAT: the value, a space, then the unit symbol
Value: 2.9 mm
